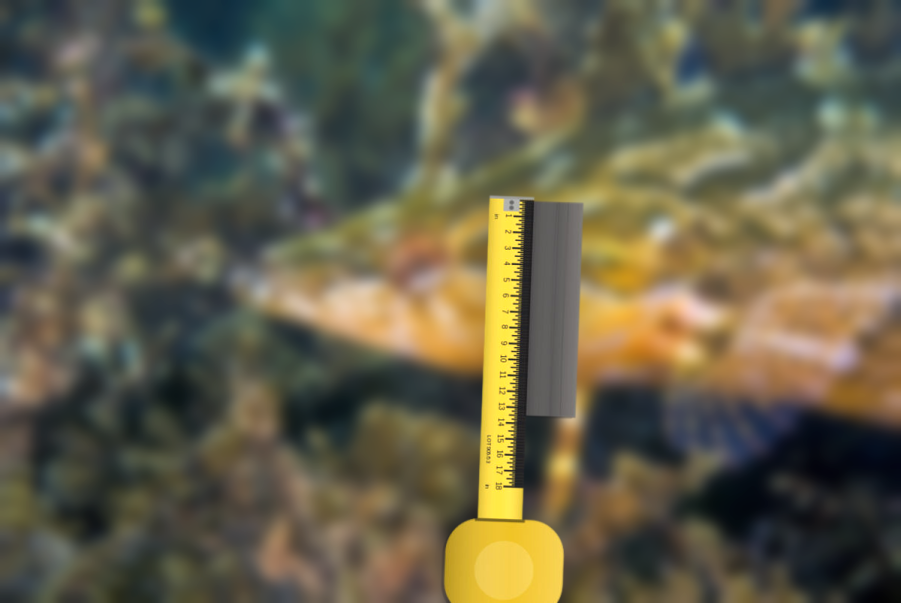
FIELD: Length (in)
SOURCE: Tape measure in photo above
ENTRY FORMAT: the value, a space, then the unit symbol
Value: 13.5 in
